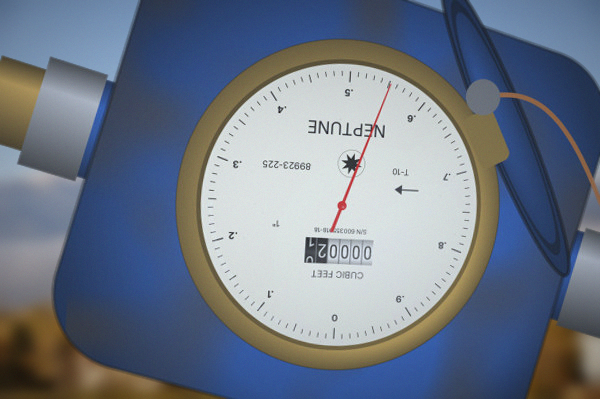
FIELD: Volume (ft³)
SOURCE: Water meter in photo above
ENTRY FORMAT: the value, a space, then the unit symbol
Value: 20.55 ft³
